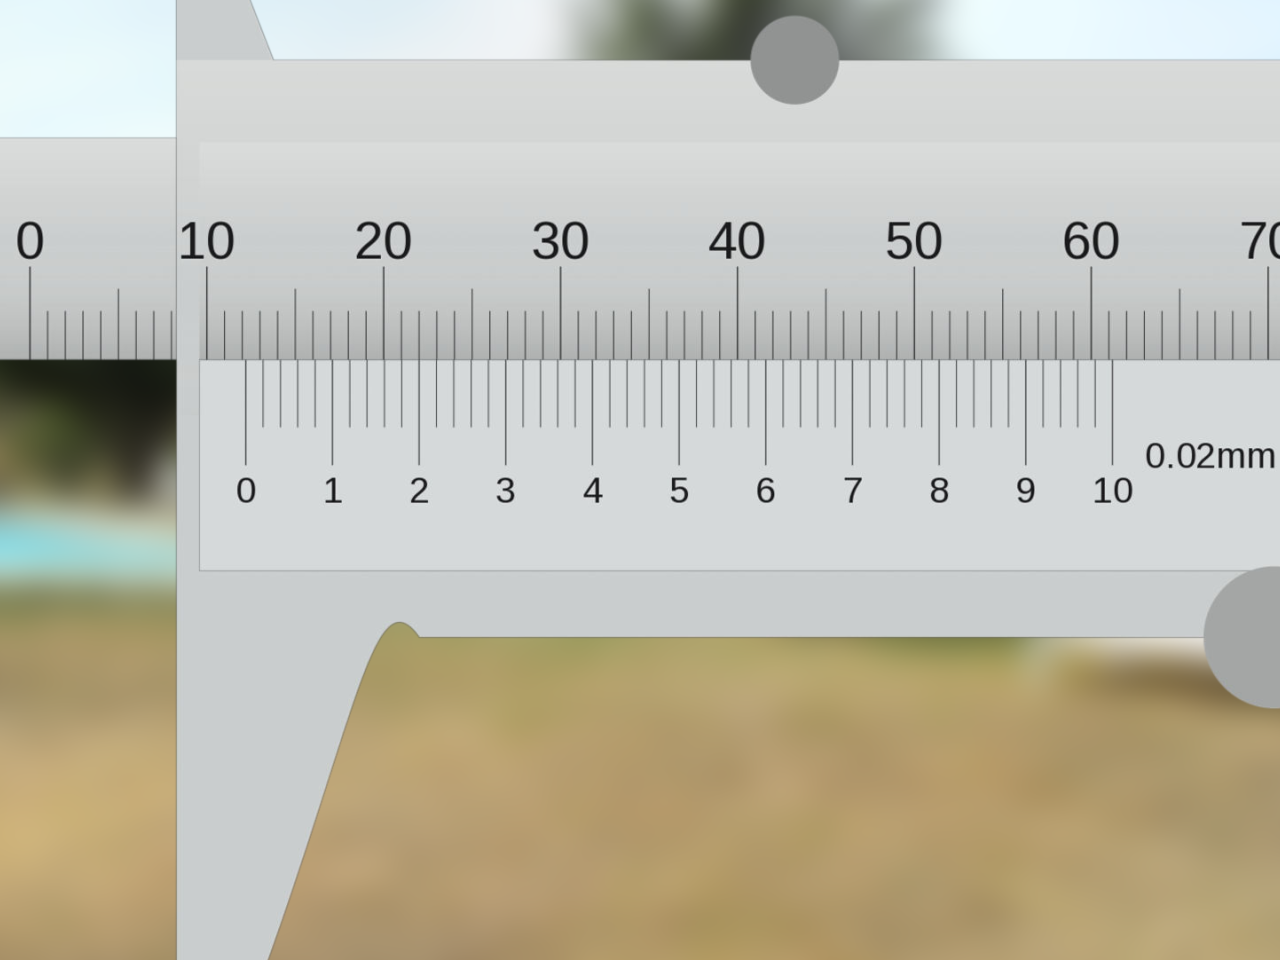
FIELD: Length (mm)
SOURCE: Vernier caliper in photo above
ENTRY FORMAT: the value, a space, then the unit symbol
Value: 12.2 mm
